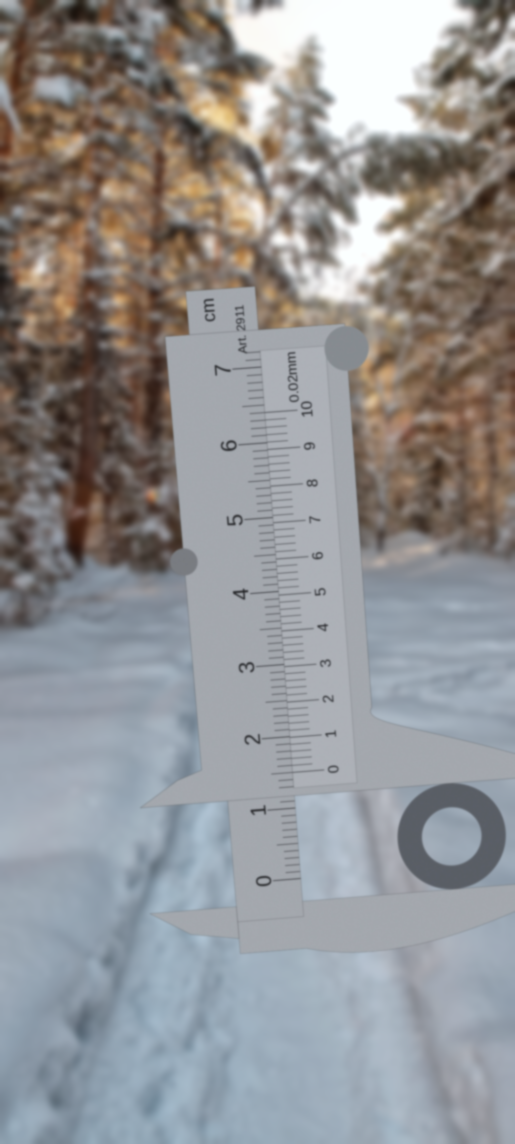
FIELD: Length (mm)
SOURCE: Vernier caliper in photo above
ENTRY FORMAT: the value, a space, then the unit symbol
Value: 15.0 mm
